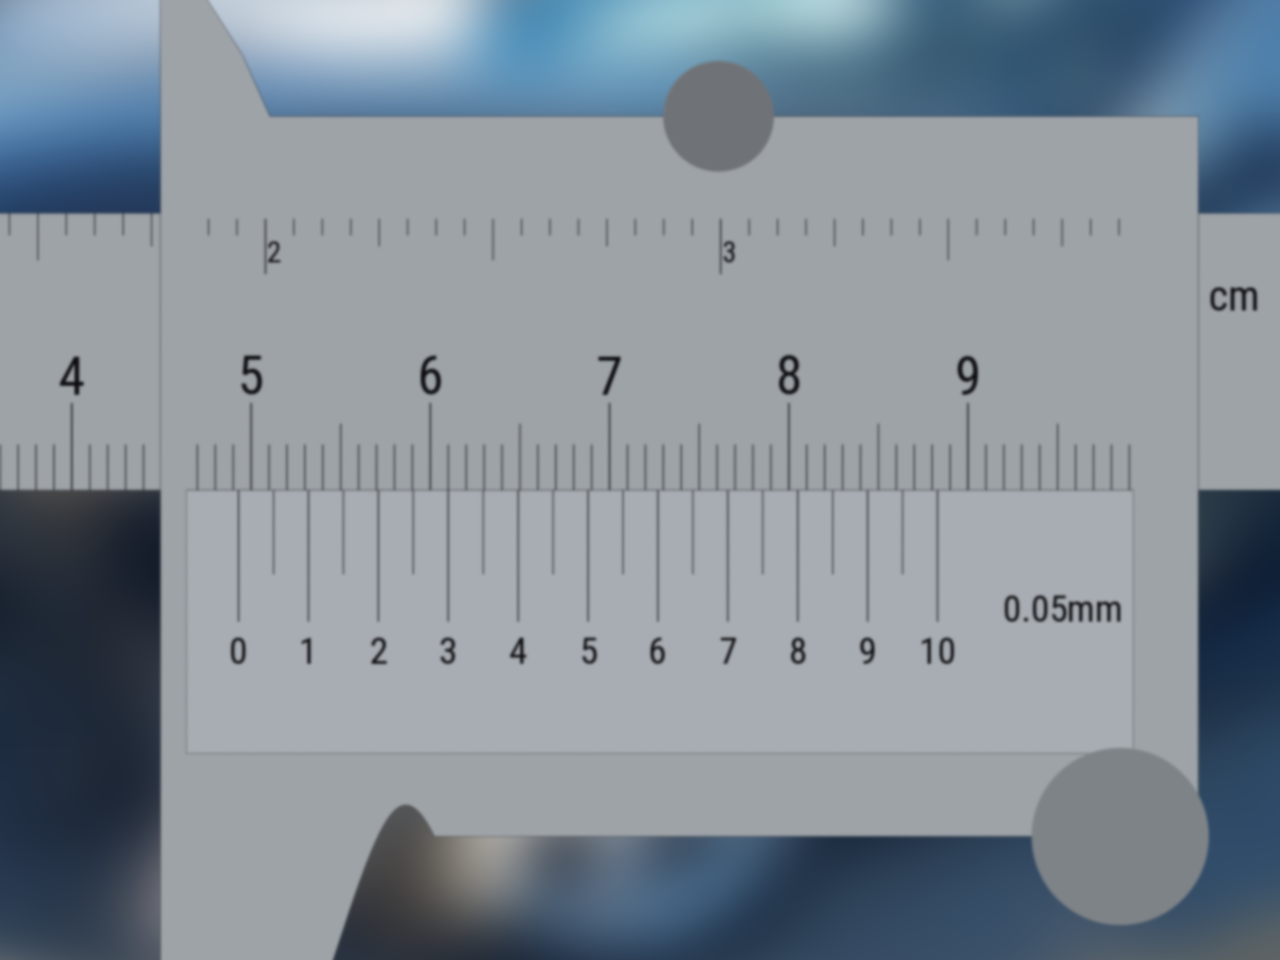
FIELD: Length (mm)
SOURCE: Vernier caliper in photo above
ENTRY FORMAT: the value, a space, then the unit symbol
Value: 49.3 mm
